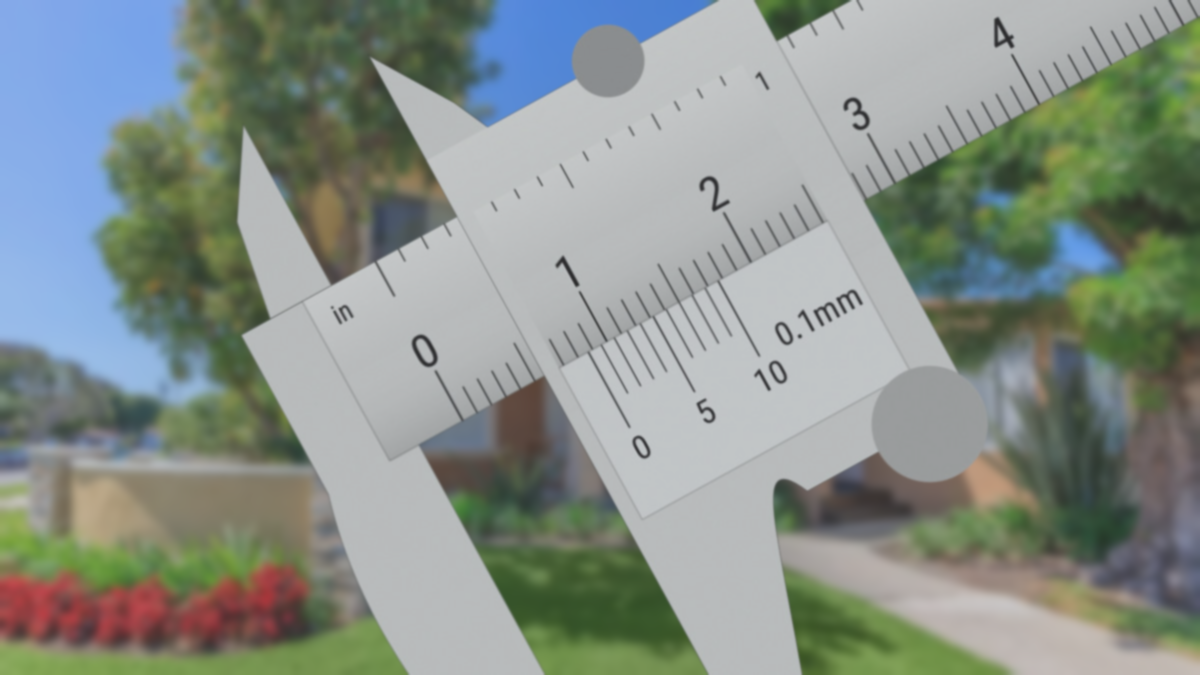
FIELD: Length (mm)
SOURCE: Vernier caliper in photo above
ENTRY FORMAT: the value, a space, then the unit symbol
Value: 8.7 mm
